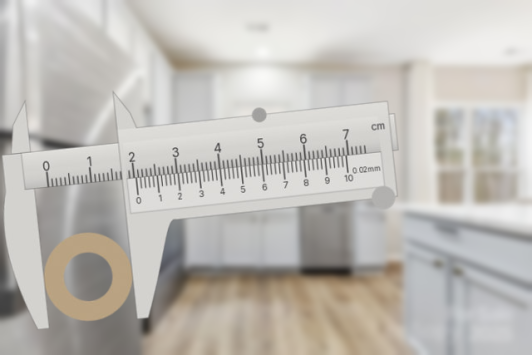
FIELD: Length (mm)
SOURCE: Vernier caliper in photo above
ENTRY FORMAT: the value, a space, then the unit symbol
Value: 20.5 mm
